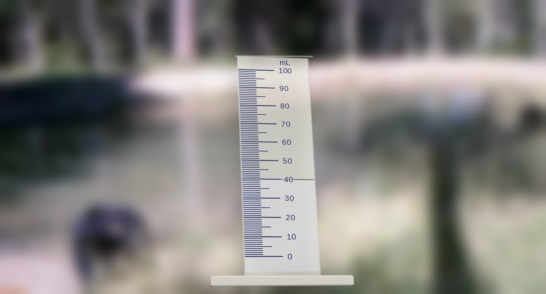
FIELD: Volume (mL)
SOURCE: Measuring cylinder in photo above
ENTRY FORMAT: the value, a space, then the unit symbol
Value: 40 mL
